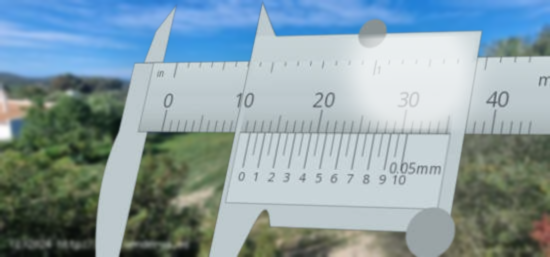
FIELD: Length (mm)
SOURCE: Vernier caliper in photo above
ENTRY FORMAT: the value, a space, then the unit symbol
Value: 11.6 mm
